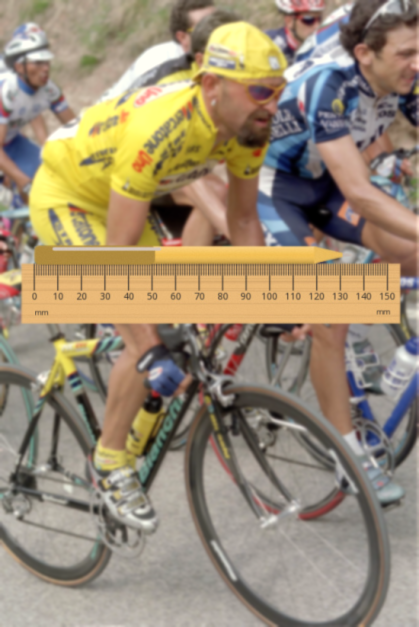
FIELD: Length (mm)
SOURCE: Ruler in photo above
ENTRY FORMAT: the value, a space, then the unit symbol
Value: 135 mm
